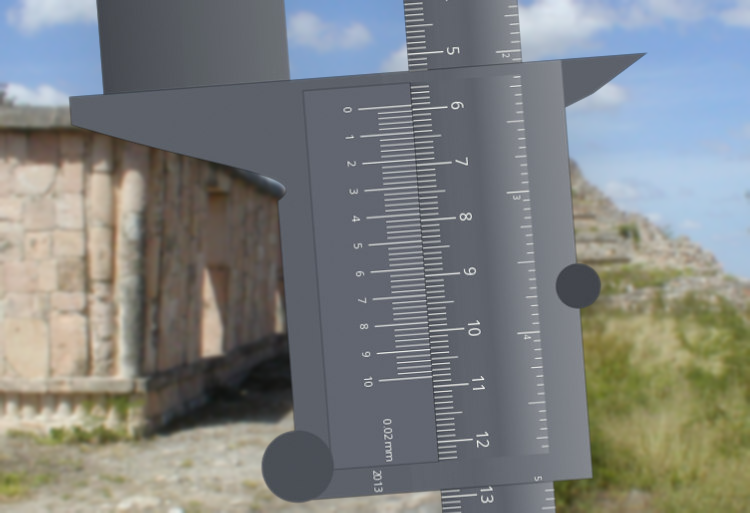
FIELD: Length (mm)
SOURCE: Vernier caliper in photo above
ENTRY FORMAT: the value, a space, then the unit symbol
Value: 59.2 mm
